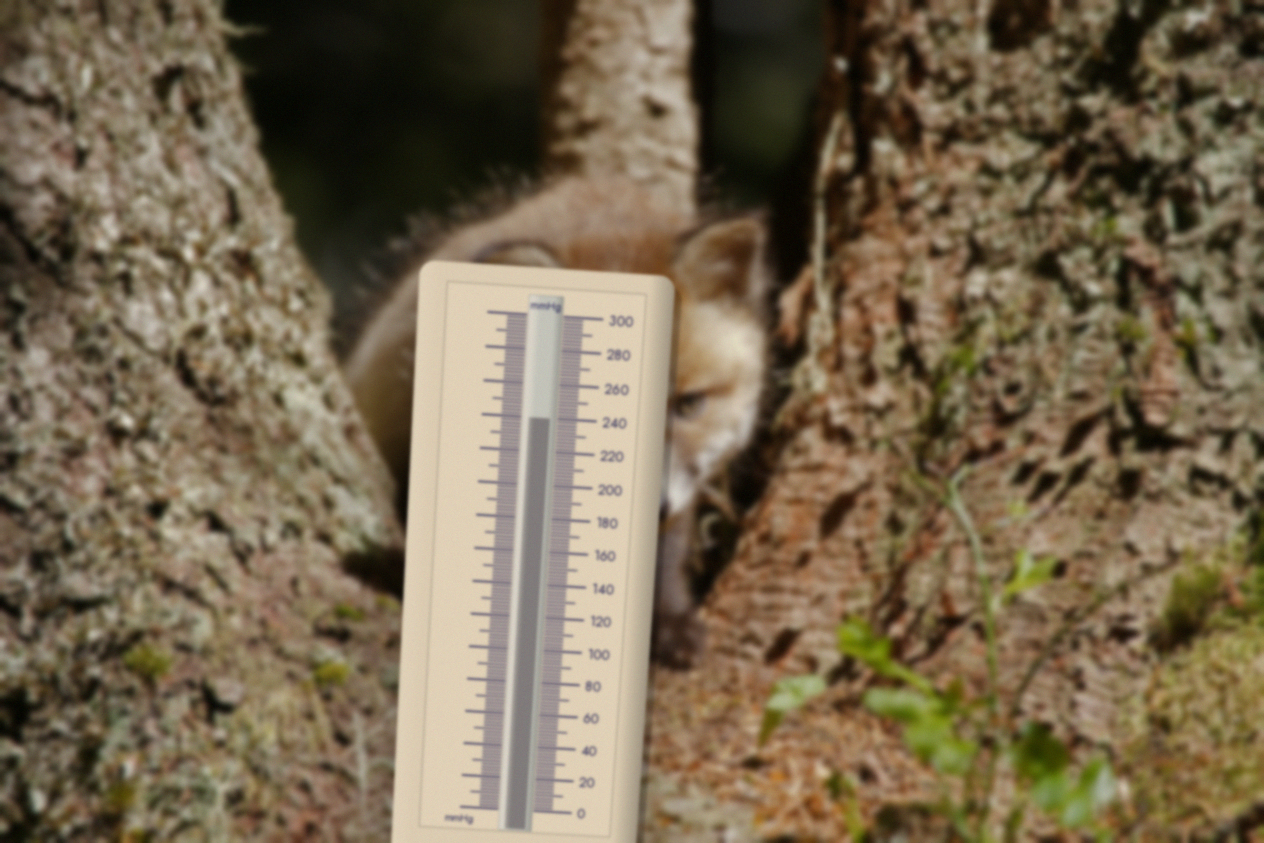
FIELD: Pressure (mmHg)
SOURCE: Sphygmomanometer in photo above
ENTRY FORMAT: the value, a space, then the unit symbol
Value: 240 mmHg
